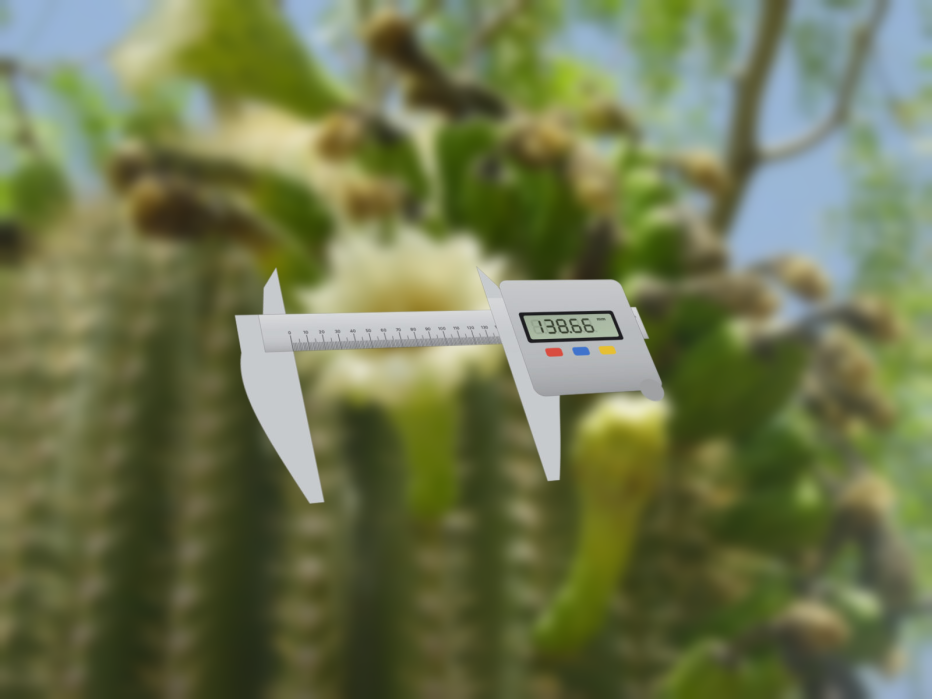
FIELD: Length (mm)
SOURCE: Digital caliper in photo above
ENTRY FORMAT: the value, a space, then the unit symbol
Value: 138.66 mm
